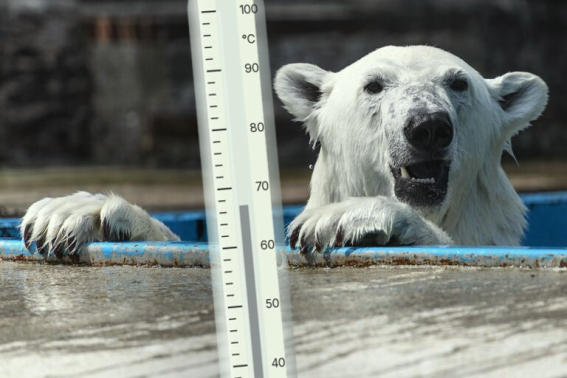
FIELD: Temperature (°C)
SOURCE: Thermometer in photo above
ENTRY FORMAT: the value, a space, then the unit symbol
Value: 67 °C
